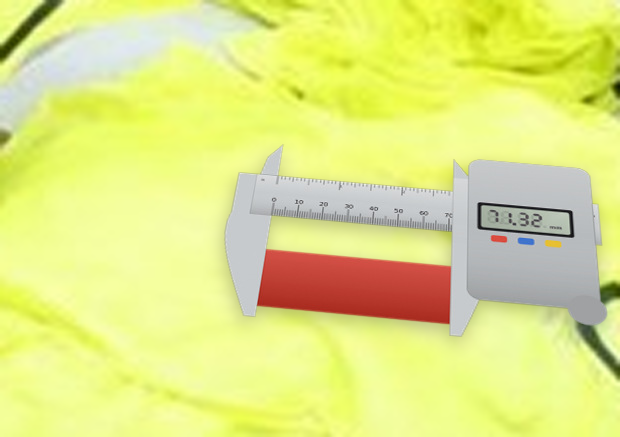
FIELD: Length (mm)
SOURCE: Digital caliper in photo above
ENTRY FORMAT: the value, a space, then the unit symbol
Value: 71.32 mm
